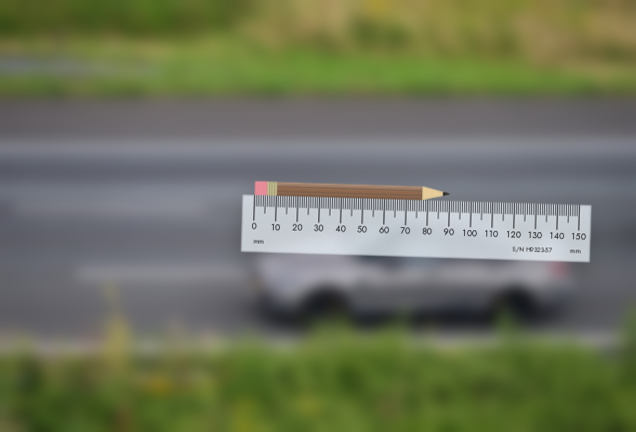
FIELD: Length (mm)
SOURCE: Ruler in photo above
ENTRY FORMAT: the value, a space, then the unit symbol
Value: 90 mm
